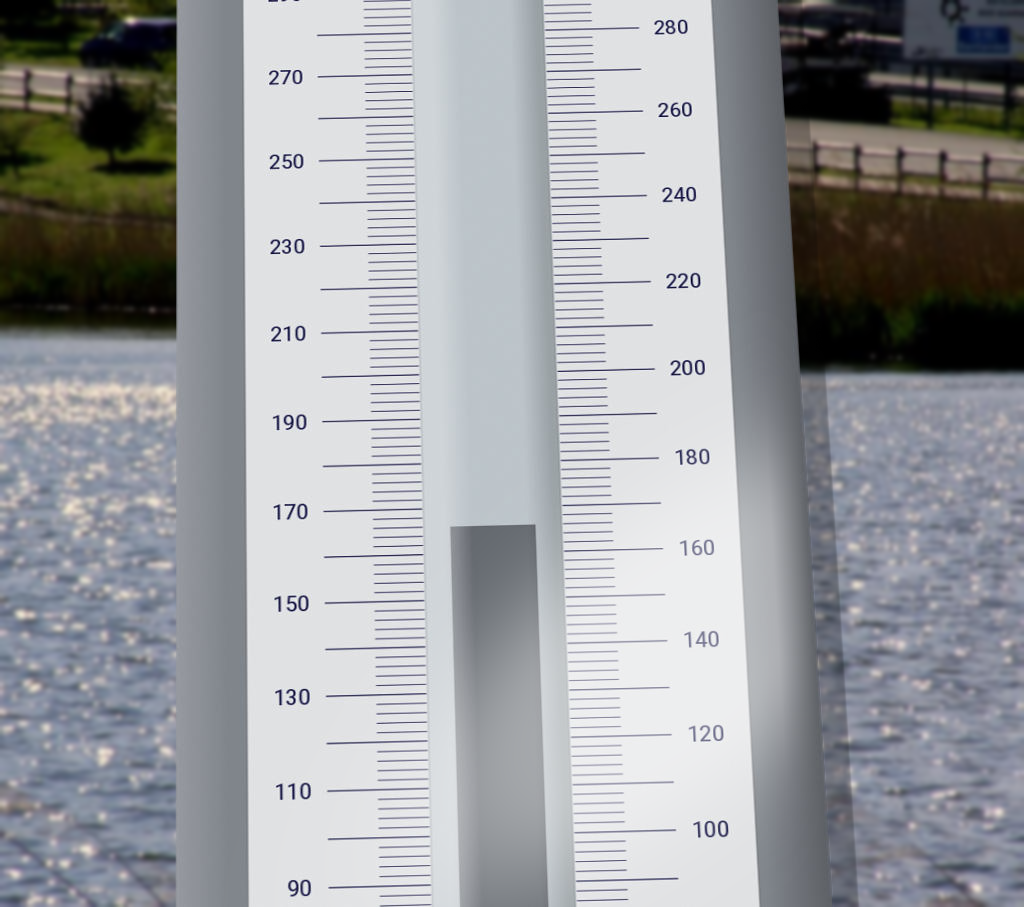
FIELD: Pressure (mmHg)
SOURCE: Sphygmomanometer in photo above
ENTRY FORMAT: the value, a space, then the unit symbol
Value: 166 mmHg
